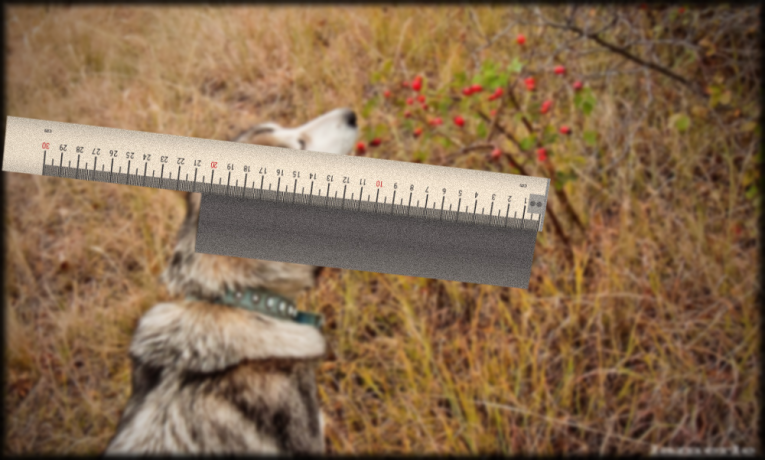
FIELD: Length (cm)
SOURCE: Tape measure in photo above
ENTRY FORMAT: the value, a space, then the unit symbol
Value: 20.5 cm
